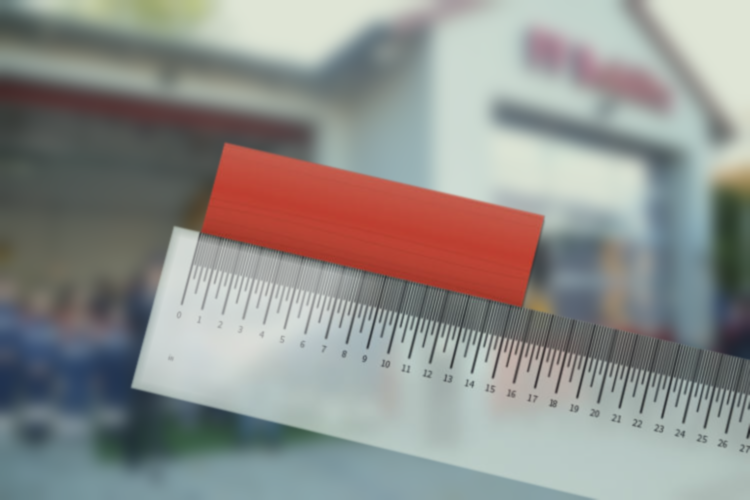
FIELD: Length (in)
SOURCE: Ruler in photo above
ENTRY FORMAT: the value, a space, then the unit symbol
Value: 15.5 in
